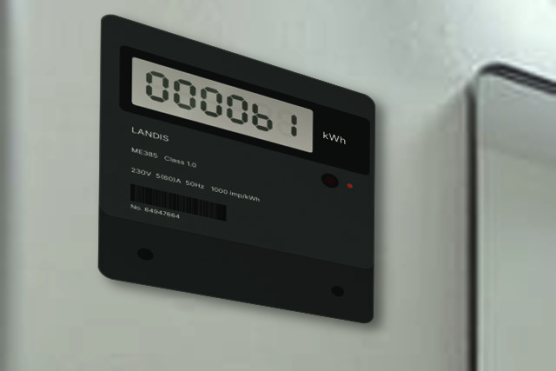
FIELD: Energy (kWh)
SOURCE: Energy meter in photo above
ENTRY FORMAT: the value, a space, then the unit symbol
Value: 61 kWh
